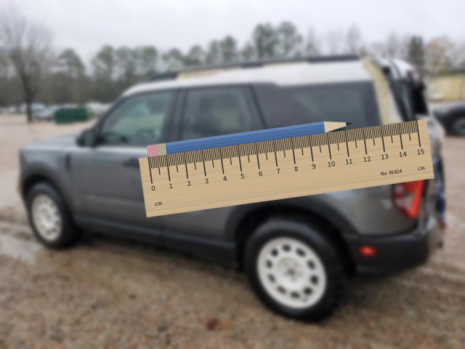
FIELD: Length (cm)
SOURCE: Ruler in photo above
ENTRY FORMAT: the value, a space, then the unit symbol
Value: 11.5 cm
